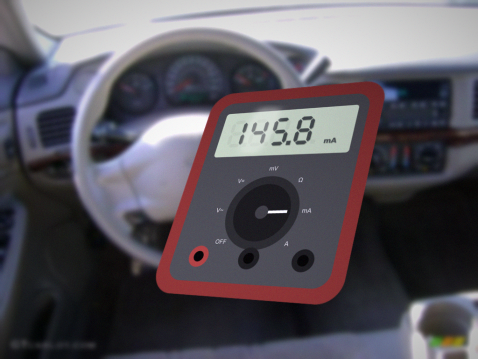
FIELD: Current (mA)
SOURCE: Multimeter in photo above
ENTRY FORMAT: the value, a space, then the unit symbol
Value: 145.8 mA
